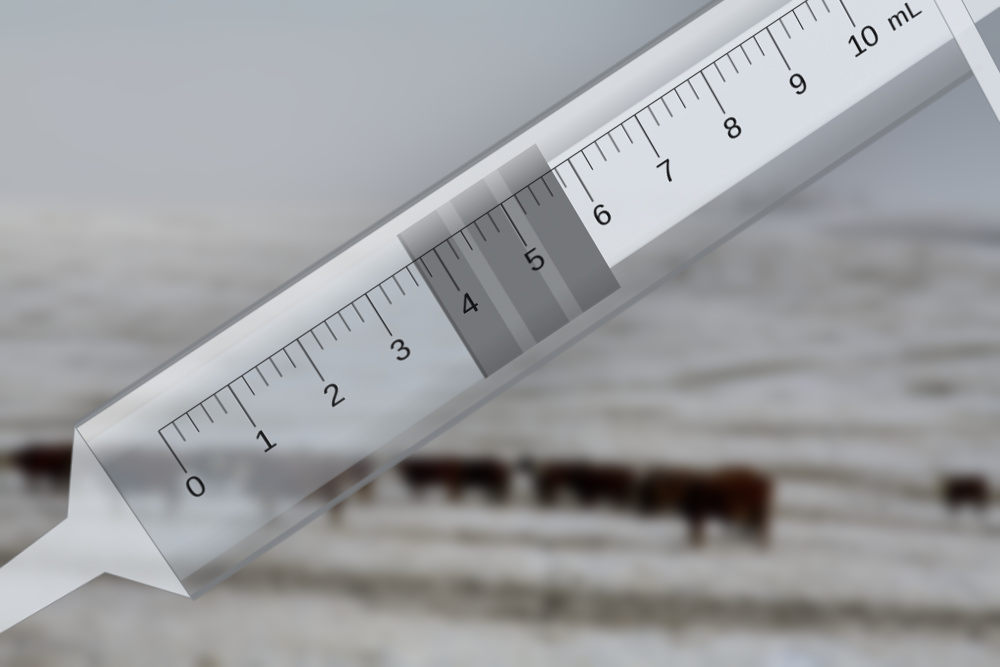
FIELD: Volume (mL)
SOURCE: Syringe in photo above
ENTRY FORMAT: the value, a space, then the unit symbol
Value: 3.7 mL
